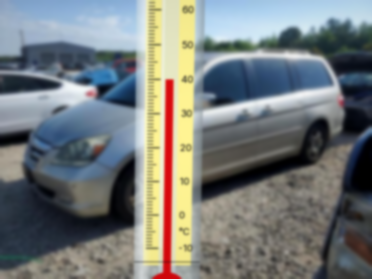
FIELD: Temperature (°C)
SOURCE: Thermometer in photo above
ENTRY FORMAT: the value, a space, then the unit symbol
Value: 40 °C
